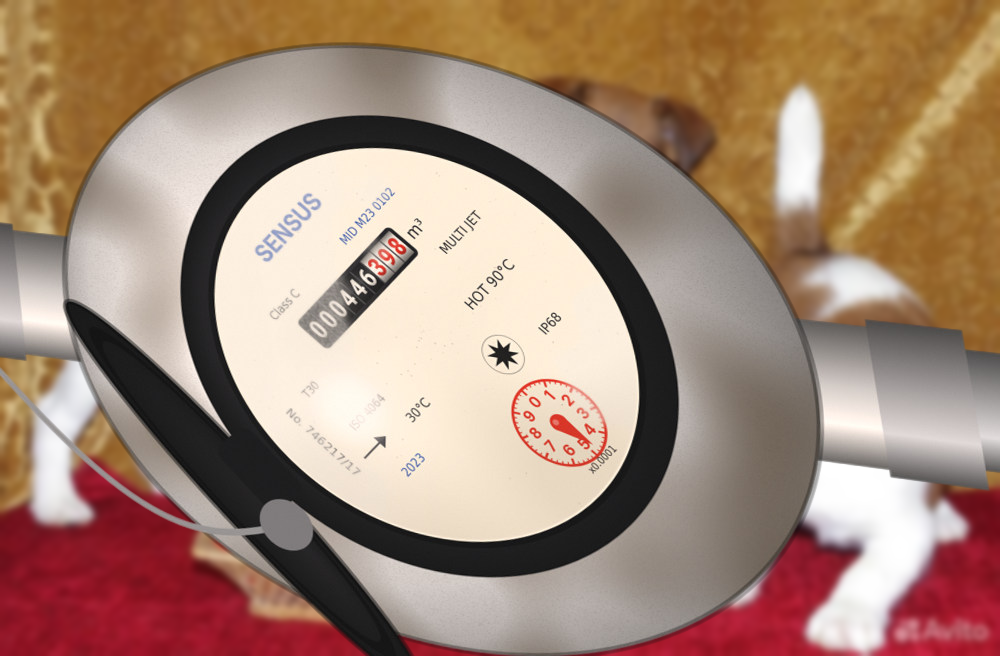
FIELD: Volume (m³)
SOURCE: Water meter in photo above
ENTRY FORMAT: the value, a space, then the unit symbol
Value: 446.3984 m³
